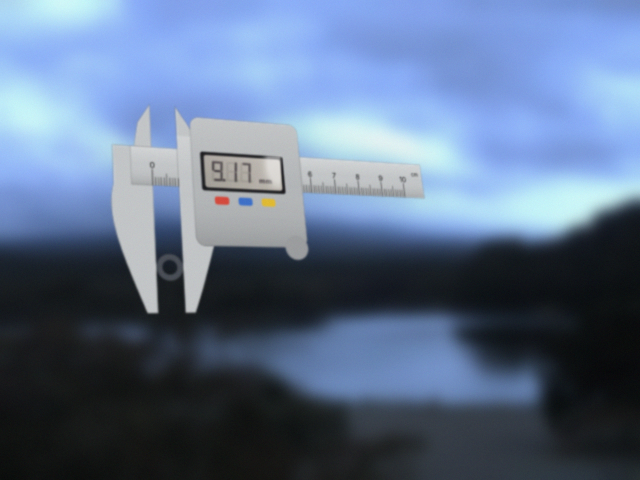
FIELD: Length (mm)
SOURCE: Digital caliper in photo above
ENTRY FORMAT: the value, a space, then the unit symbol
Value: 9.17 mm
